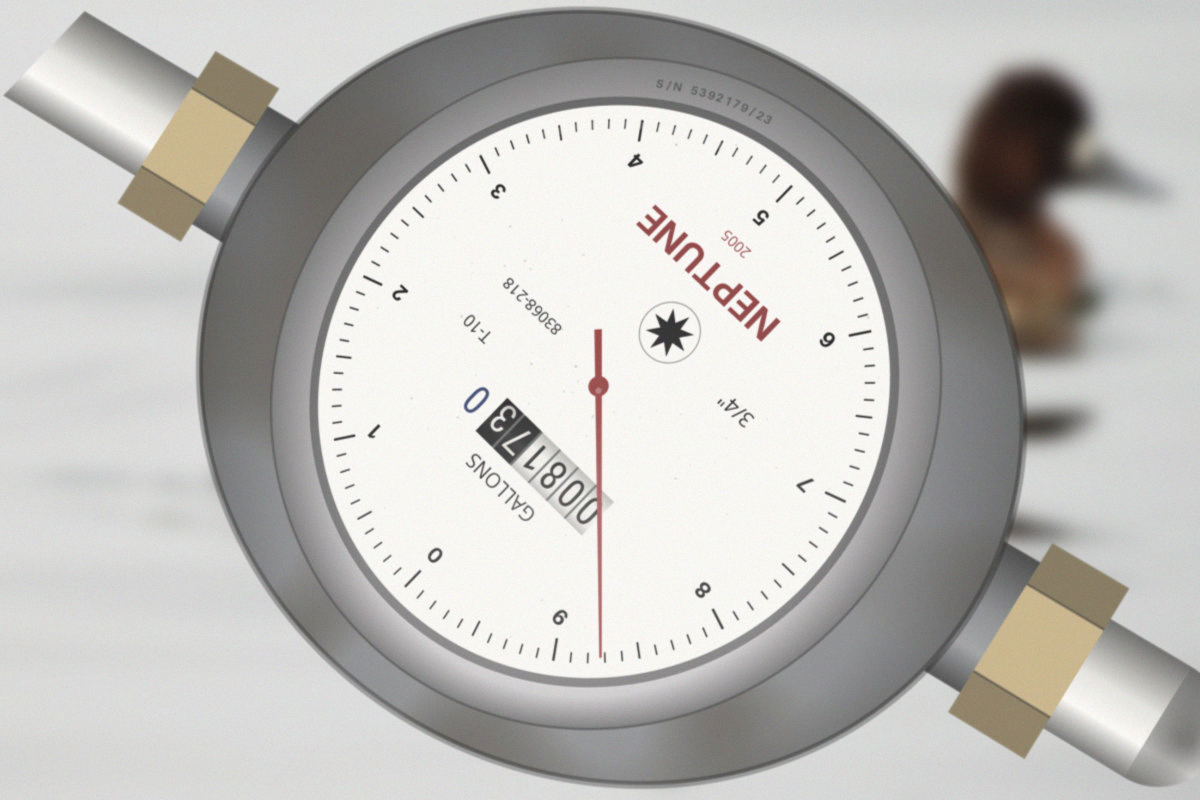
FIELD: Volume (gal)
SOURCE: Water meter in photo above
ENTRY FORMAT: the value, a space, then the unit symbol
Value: 81728.7 gal
